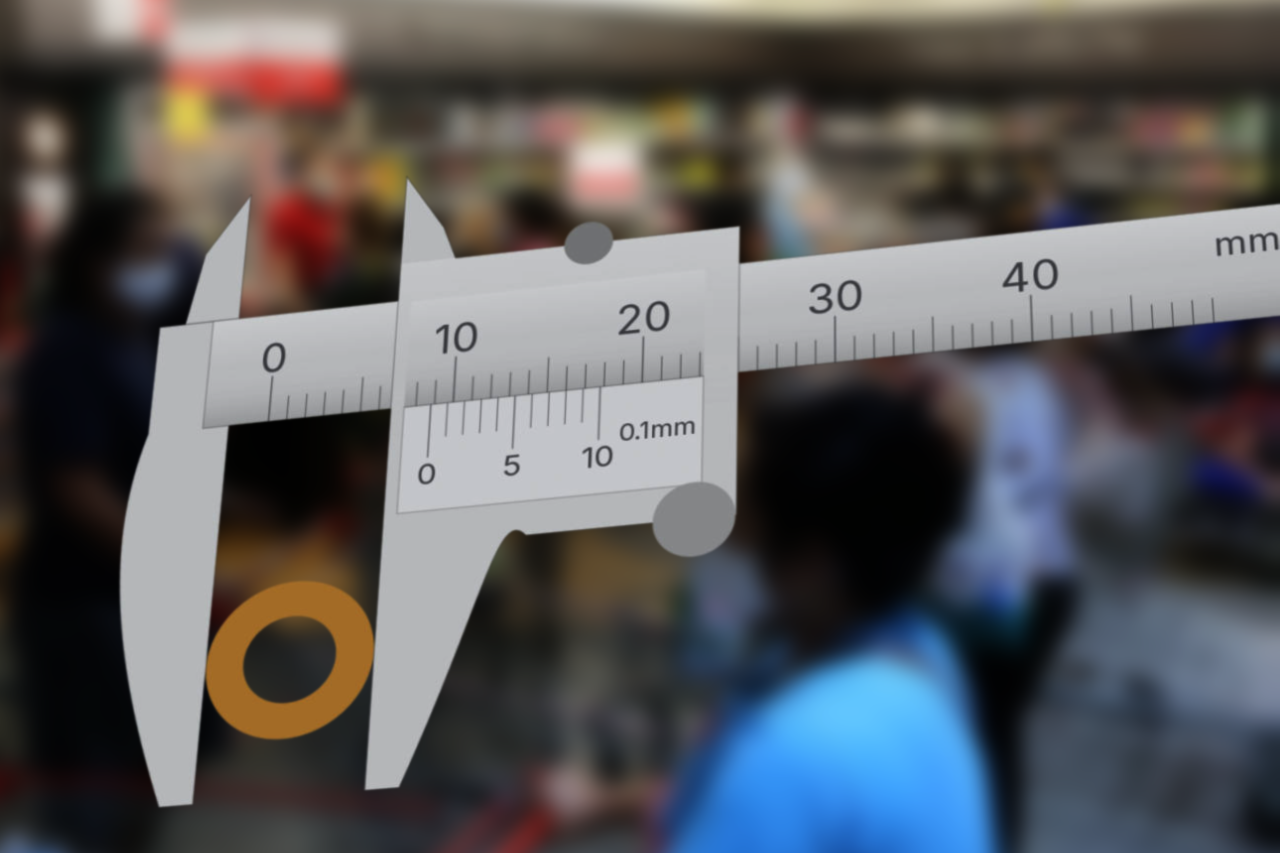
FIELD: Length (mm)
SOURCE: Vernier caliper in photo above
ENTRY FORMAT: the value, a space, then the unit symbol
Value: 8.8 mm
